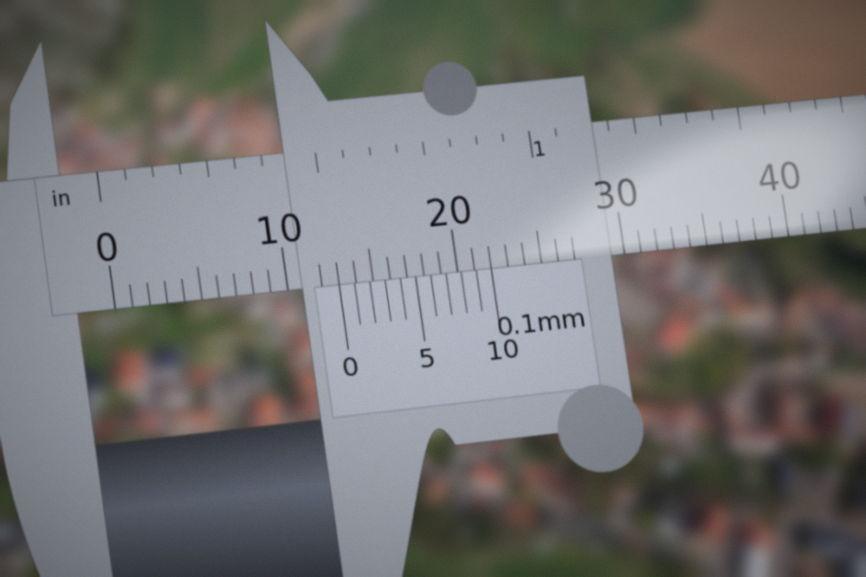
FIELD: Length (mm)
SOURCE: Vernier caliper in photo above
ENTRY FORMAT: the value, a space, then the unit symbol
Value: 13.0 mm
